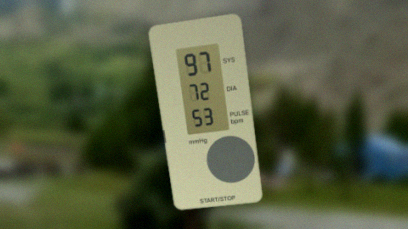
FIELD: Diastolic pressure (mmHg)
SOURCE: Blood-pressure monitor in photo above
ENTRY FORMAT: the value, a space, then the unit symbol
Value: 72 mmHg
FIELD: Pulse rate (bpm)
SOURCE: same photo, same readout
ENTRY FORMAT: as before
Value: 53 bpm
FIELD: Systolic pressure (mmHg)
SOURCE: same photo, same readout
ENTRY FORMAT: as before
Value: 97 mmHg
